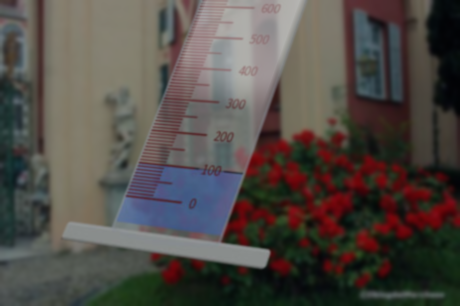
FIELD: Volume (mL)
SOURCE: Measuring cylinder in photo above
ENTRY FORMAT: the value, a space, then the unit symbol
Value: 100 mL
